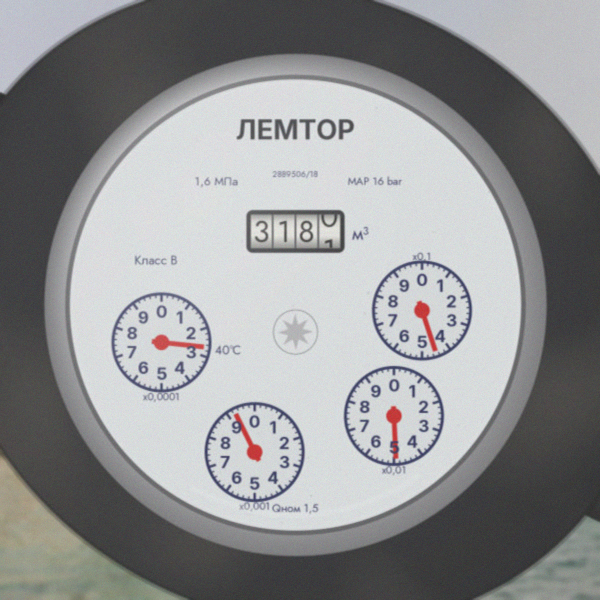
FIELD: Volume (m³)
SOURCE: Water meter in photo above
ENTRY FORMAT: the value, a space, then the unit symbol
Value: 3180.4492 m³
